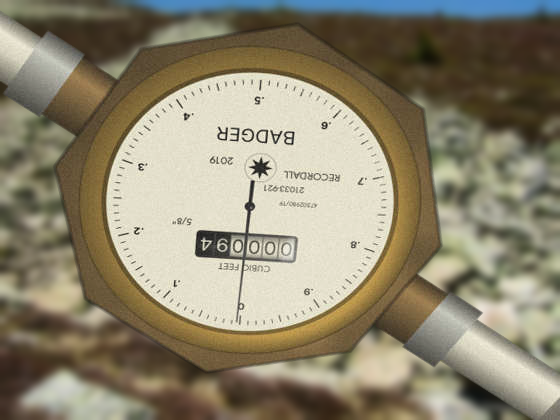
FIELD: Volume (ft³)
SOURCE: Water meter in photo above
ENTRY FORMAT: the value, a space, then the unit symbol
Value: 94.00 ft³
